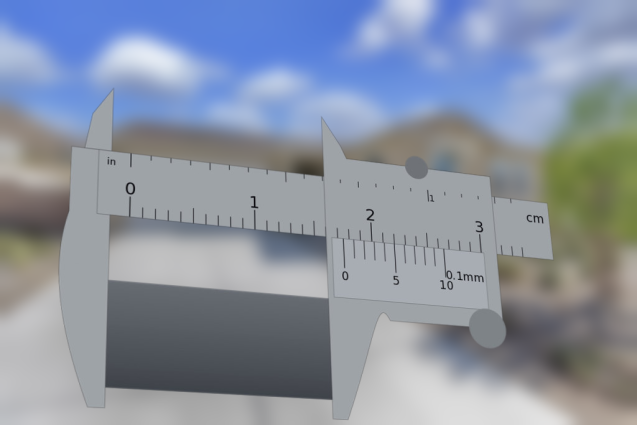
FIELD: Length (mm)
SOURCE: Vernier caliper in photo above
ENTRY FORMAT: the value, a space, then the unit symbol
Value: 17.5 mm
